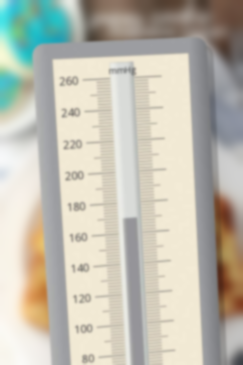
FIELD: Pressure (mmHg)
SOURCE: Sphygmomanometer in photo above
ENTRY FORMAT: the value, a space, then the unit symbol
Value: 170 mmHg
